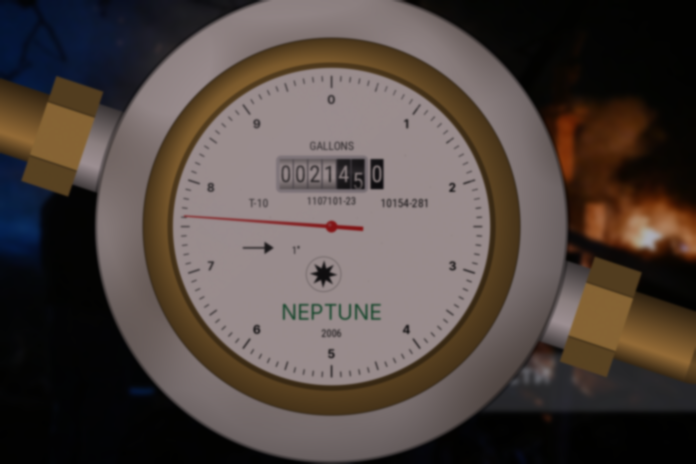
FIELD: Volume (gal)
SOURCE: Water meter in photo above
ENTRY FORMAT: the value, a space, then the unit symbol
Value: 21447.6 gal
